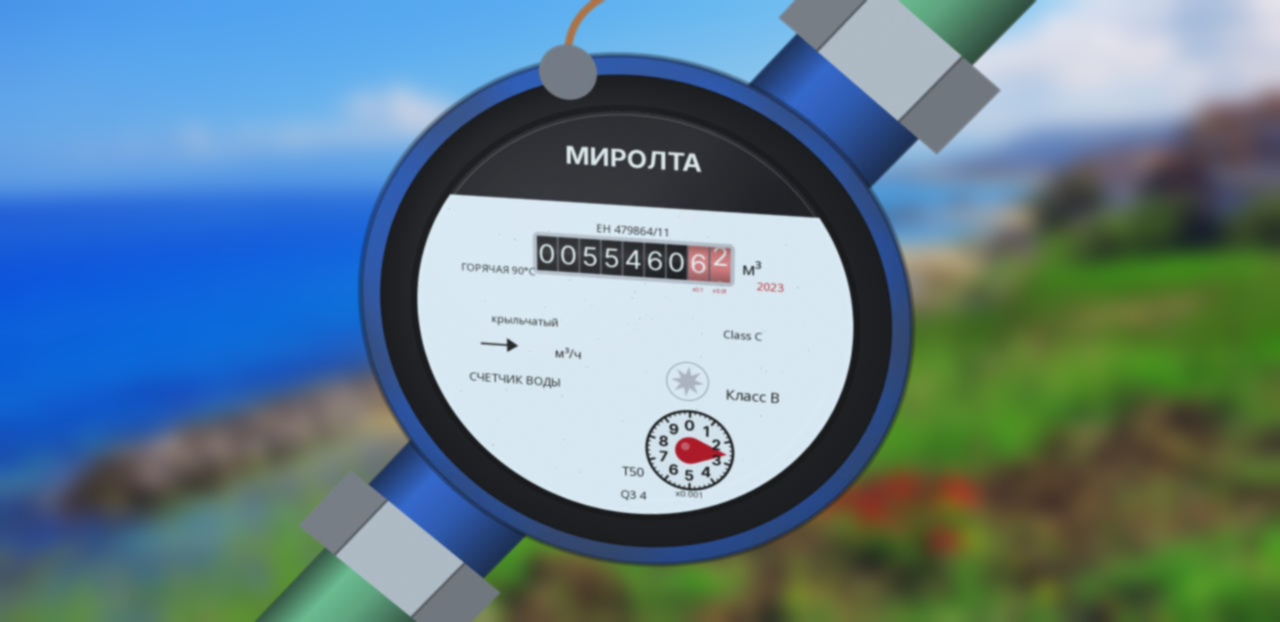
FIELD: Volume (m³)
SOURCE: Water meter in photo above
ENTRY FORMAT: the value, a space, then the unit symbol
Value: 55460.622 m³
